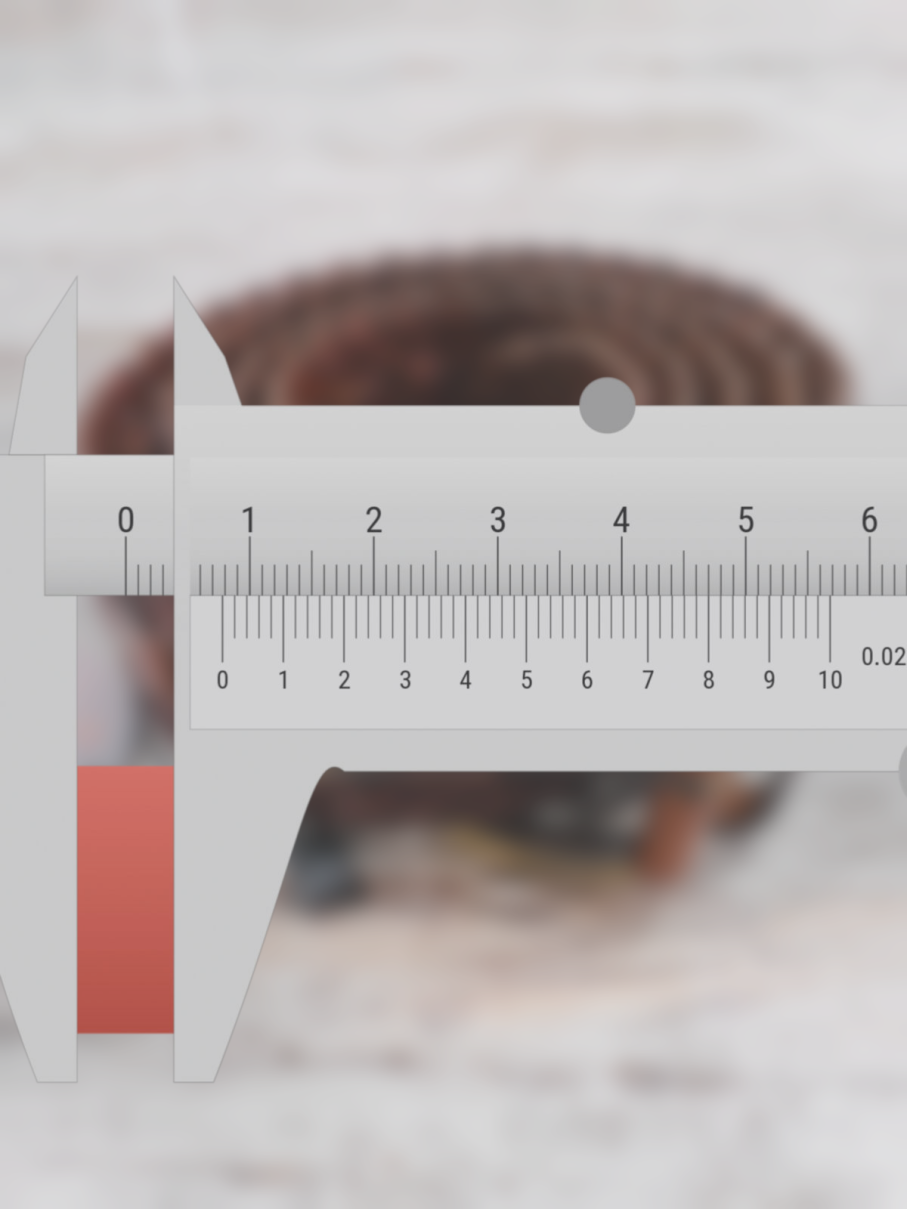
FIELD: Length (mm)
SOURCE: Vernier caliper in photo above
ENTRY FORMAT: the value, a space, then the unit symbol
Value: 7.8 mm
